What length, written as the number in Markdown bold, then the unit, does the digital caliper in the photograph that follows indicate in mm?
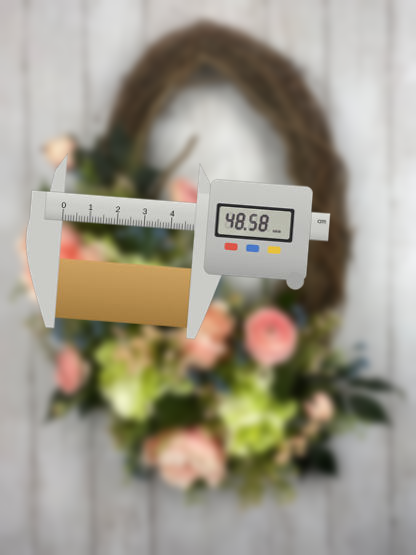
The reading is **48.58** mm
